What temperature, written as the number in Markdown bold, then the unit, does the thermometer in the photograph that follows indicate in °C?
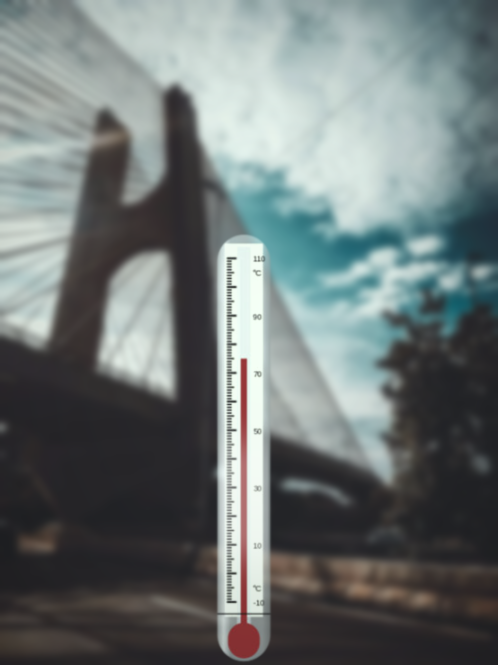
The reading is **75** °C
